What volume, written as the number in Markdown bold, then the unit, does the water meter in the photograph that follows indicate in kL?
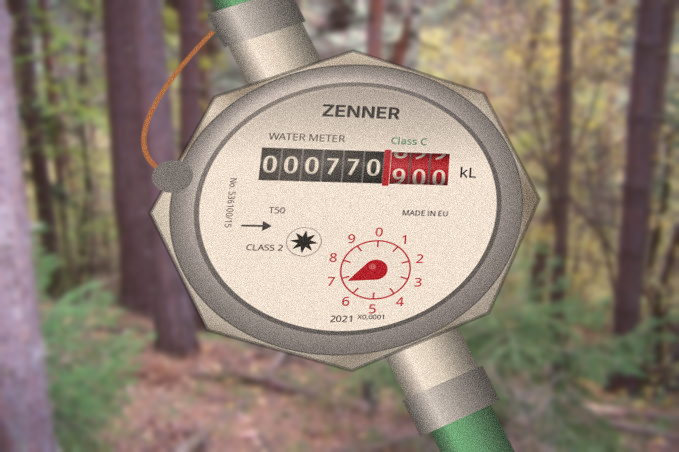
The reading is **770.8996** kL
